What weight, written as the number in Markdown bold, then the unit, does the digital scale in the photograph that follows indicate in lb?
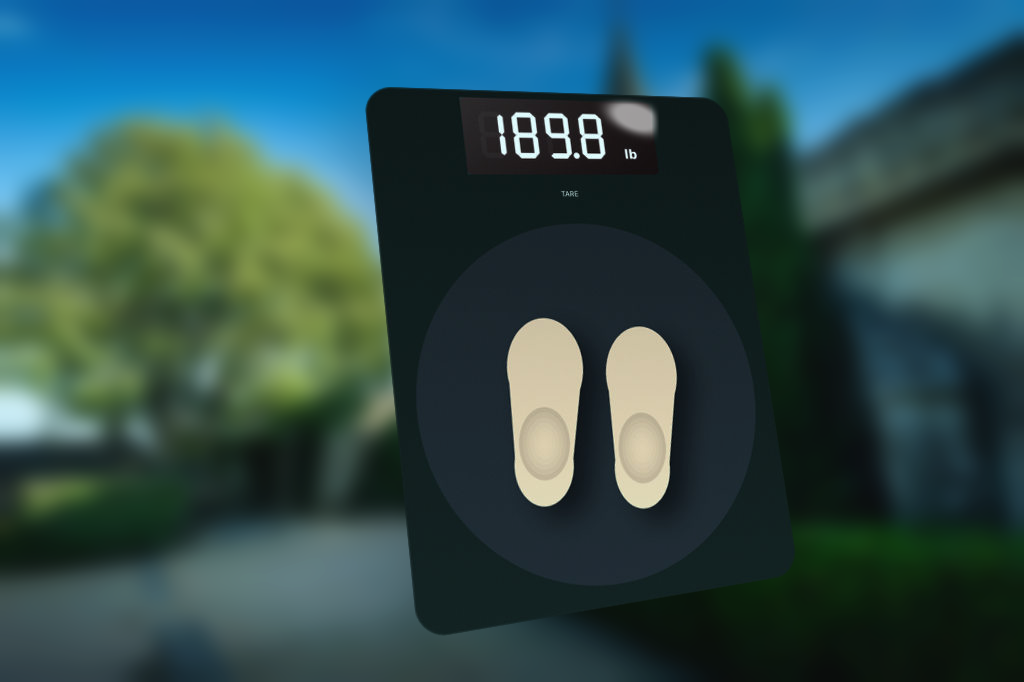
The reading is **189.8** lb
